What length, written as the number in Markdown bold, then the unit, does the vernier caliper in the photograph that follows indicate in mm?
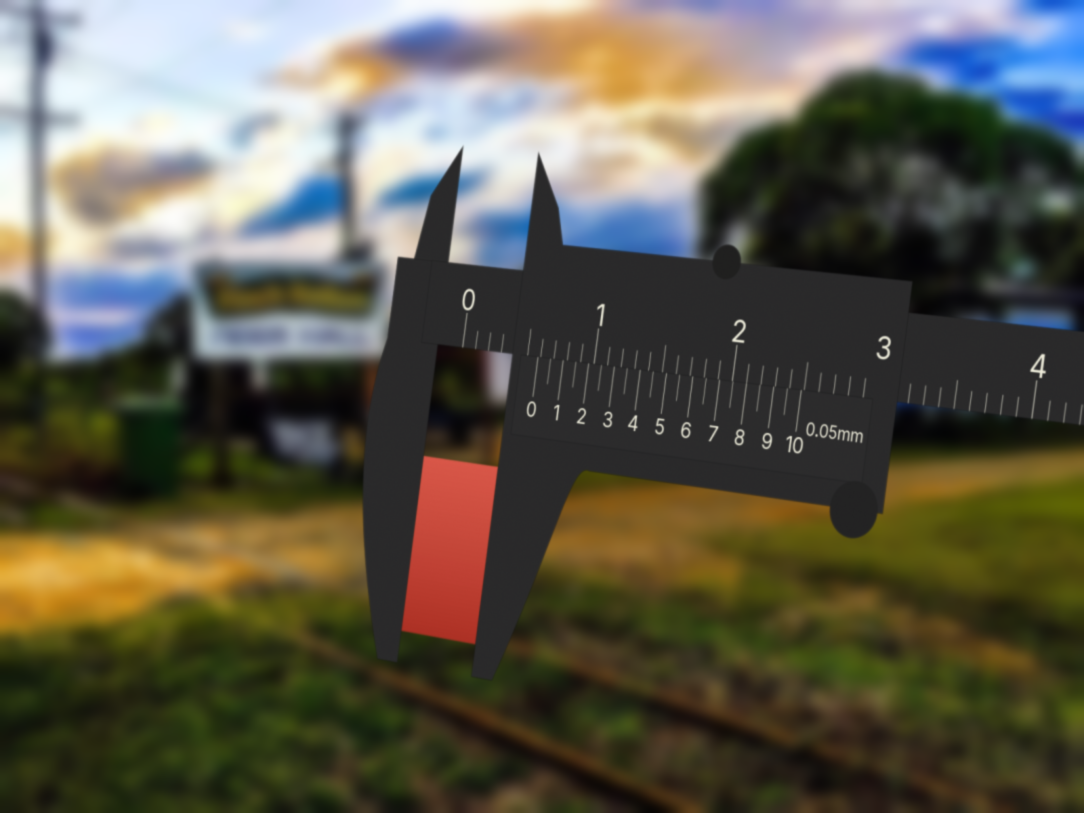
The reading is **5.8** mm
